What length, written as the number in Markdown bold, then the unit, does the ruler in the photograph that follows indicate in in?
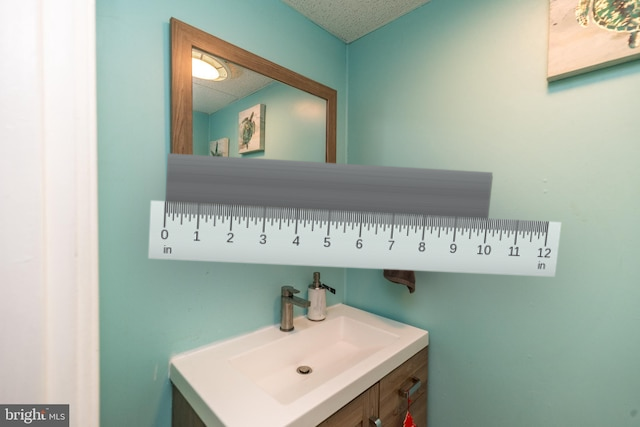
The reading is **10** in
